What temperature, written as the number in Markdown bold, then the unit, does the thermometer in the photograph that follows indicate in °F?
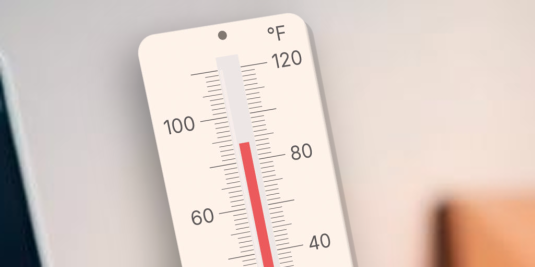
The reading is **88** °F
